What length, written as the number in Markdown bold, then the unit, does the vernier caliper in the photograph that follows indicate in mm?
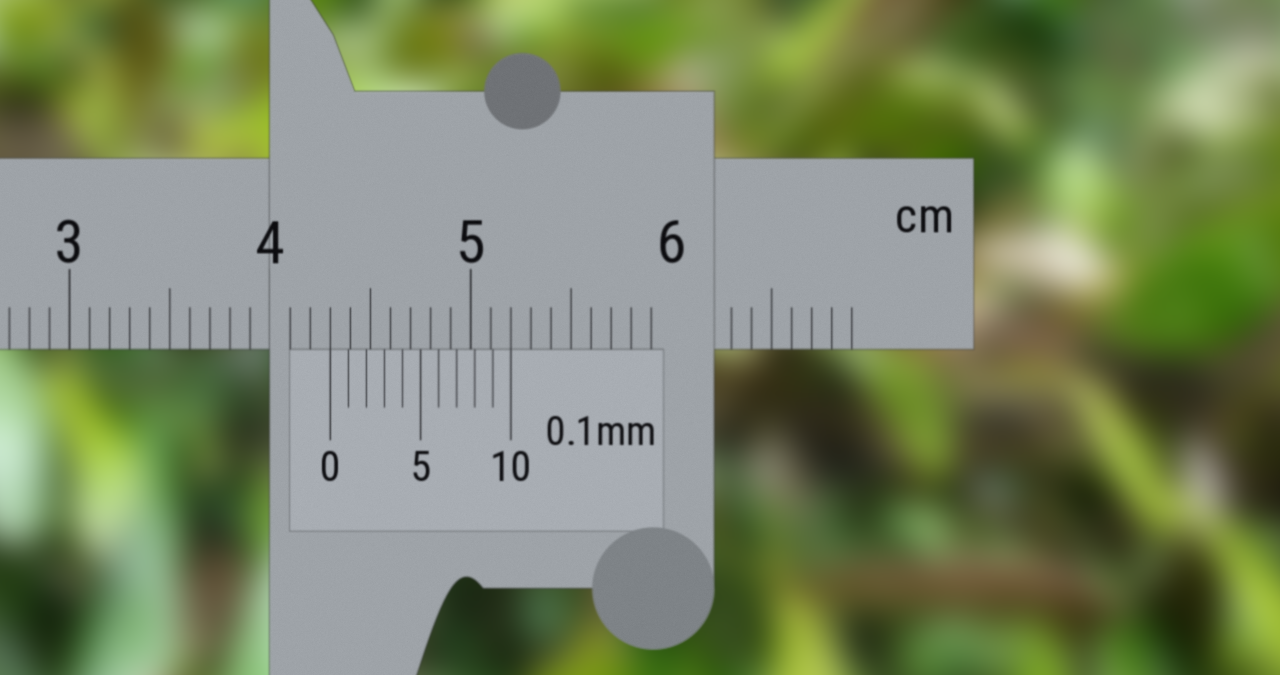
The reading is **43.0** mm
